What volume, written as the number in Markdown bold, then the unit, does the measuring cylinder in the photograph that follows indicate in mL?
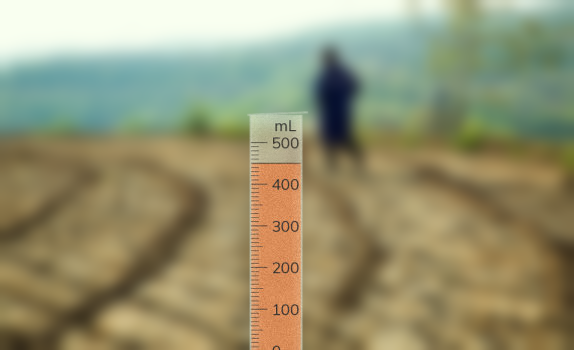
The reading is **450** mL
